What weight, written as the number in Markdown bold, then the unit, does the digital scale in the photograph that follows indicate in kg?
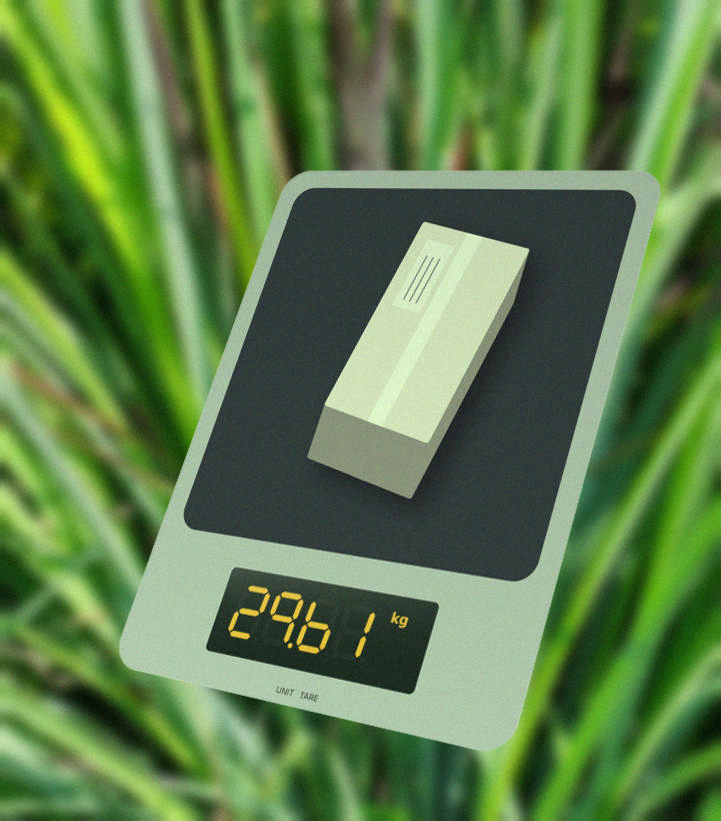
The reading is **29.61** kg
